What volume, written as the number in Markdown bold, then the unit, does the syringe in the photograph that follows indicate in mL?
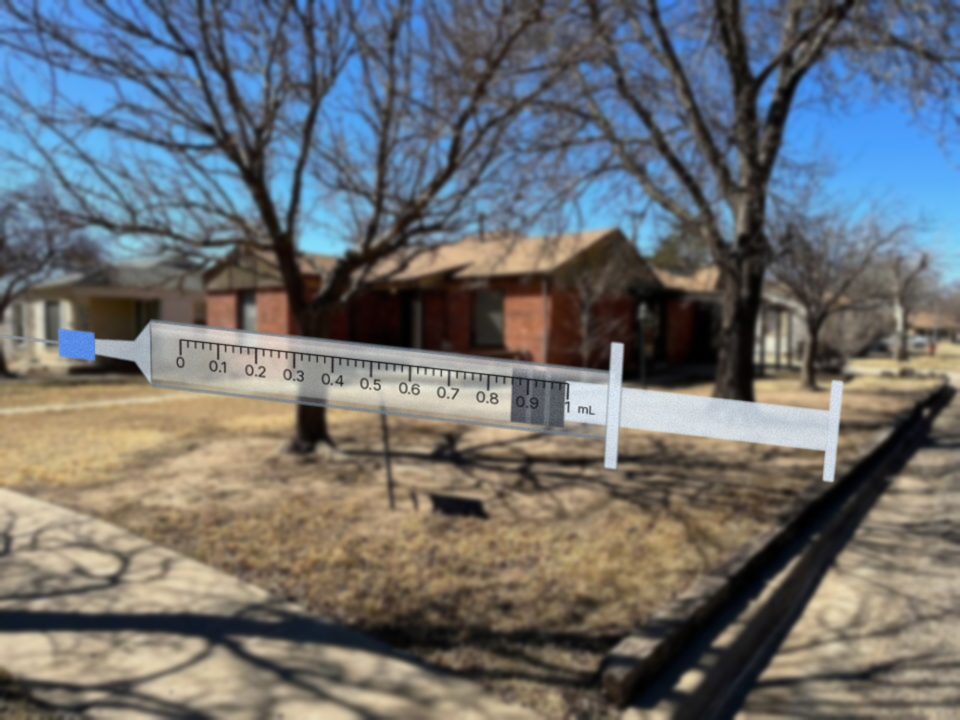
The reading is **0.86** mL
